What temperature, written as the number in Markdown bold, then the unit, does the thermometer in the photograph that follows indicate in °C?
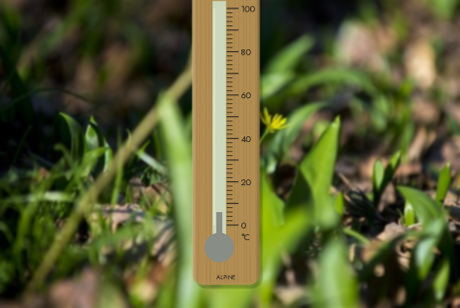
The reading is **6** °C
